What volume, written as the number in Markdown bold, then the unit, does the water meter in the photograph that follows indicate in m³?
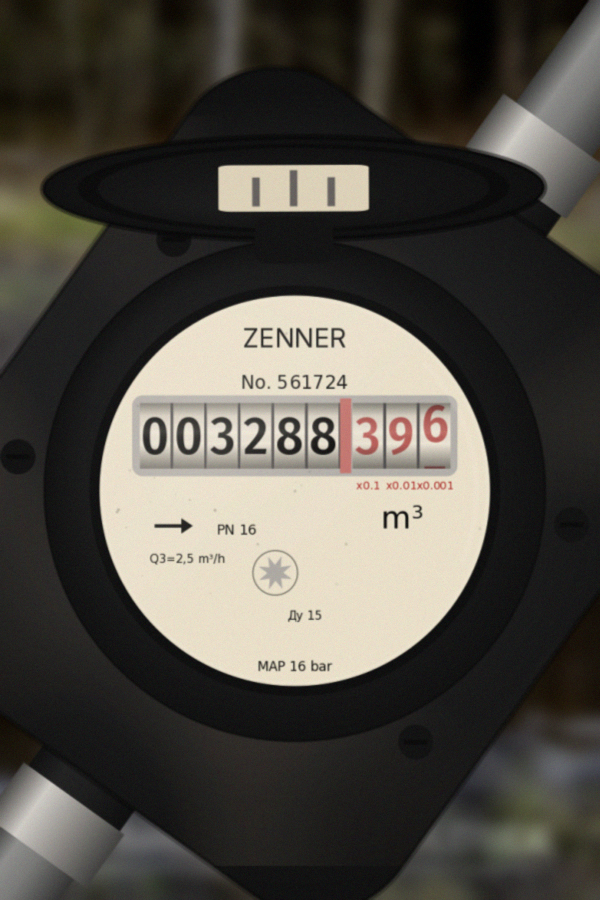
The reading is **3288.396** m³
